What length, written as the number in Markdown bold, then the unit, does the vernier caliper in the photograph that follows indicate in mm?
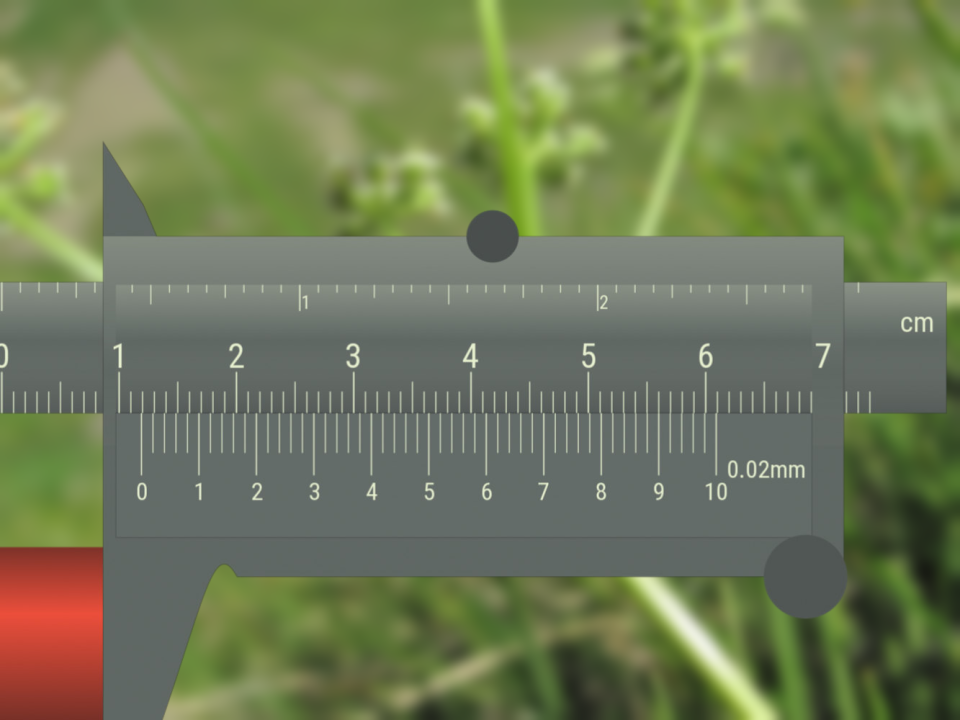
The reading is **11.9** mm
